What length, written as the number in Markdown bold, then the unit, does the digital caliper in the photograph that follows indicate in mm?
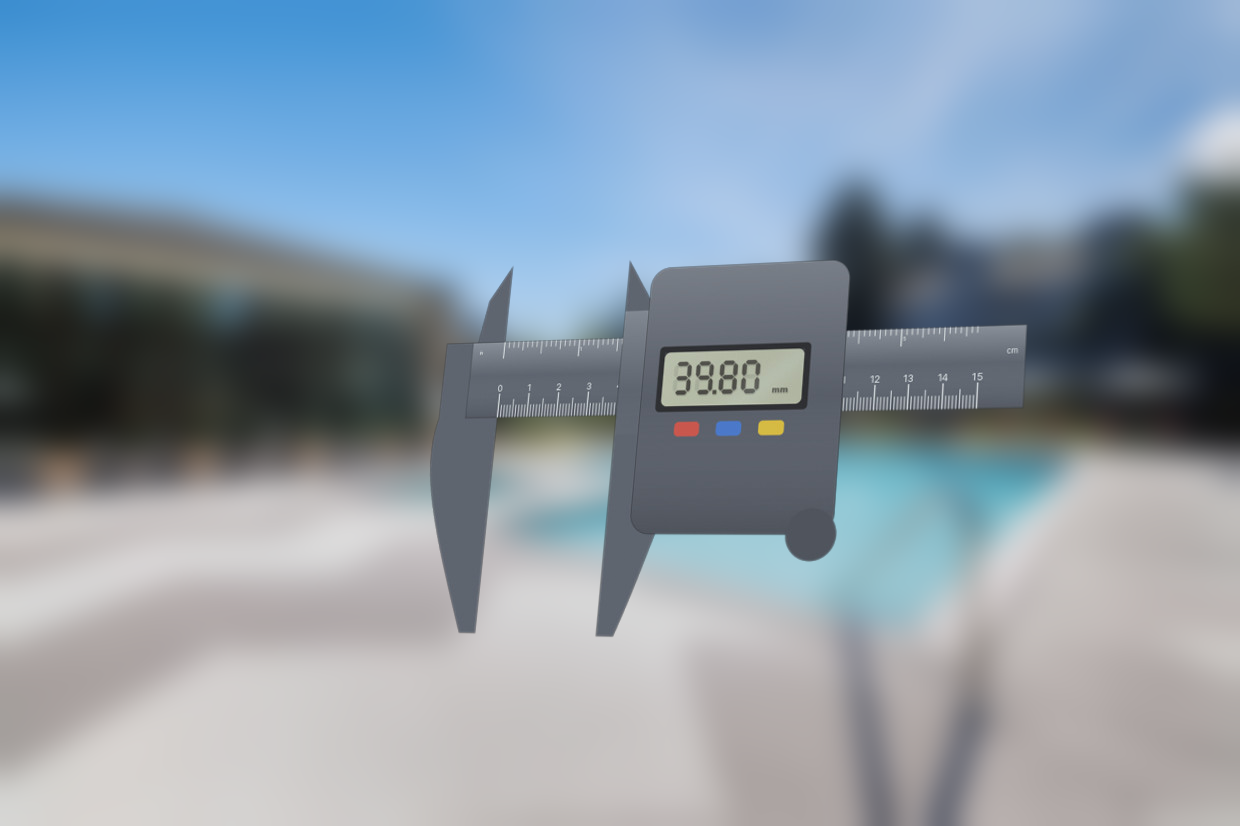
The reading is **39.80** mm
